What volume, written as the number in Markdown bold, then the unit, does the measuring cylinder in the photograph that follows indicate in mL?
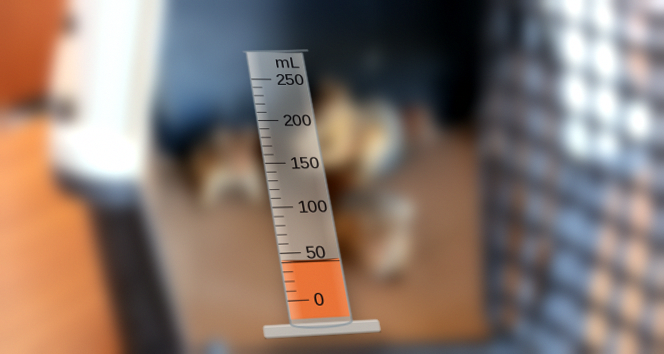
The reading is **40** mL
